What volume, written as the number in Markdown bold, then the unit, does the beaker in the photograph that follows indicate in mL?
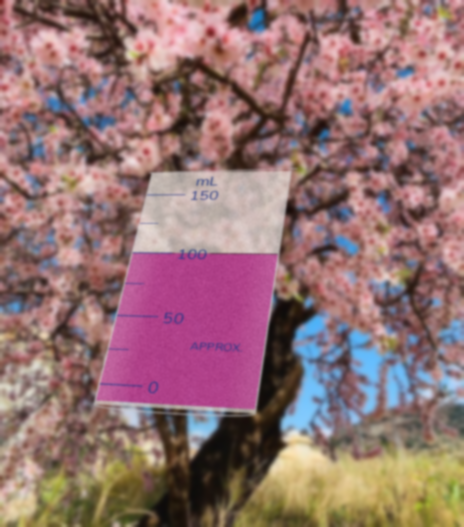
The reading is **100** mL
